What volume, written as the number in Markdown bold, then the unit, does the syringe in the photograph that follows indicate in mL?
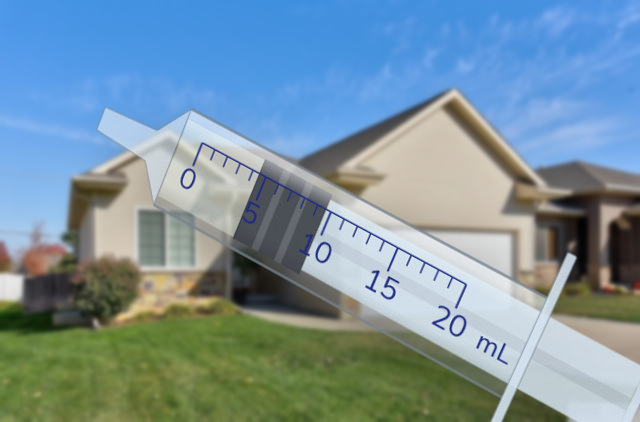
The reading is **4.5** mL
